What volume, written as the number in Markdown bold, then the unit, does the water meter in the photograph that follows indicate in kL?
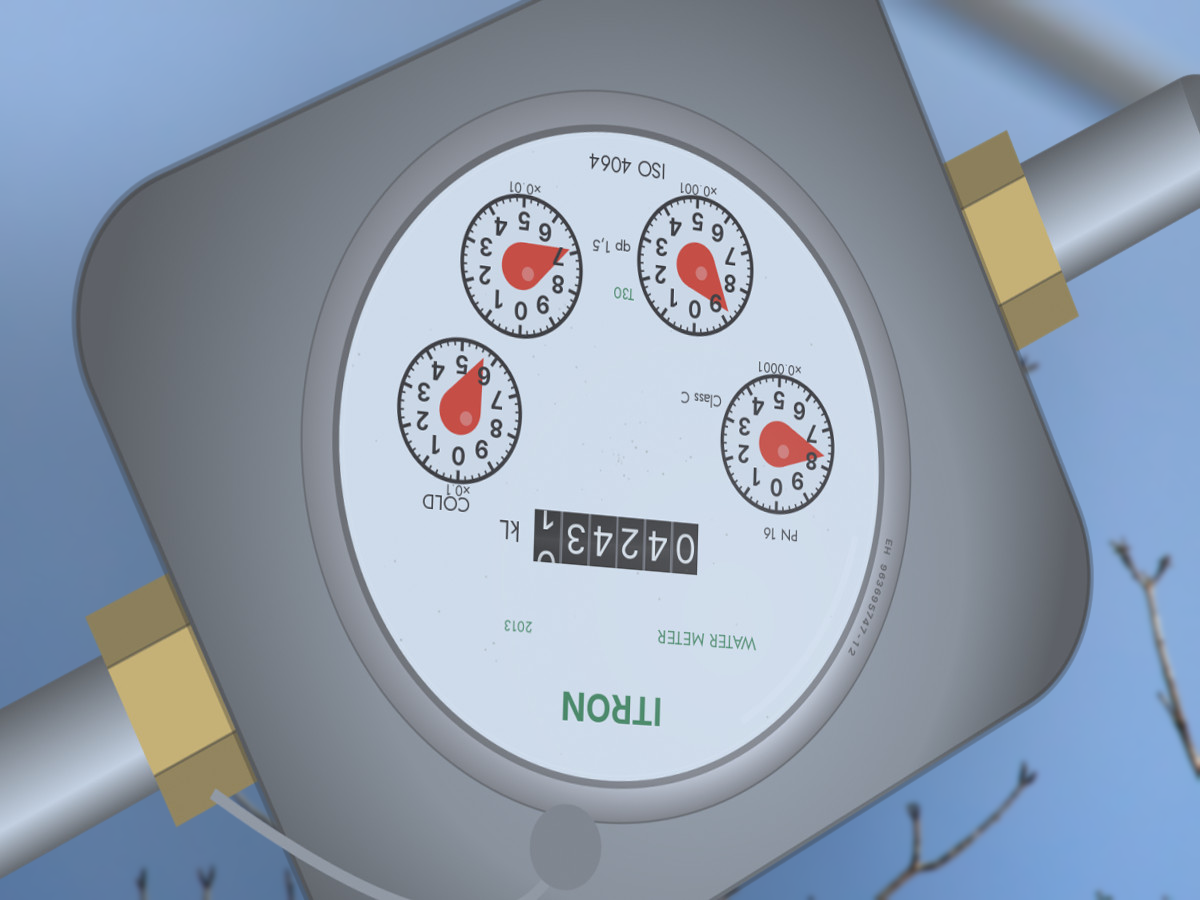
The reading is **42430.5687** kL
